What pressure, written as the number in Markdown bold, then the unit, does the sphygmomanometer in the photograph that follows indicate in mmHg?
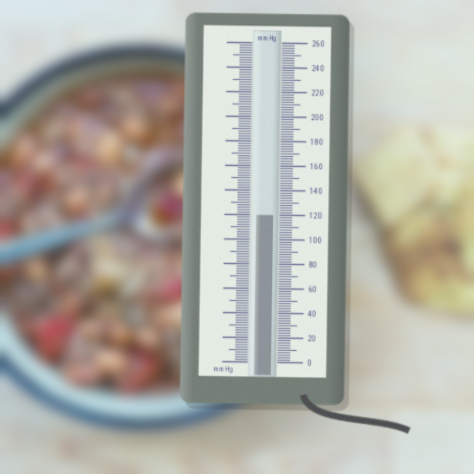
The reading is **120** mmHg
